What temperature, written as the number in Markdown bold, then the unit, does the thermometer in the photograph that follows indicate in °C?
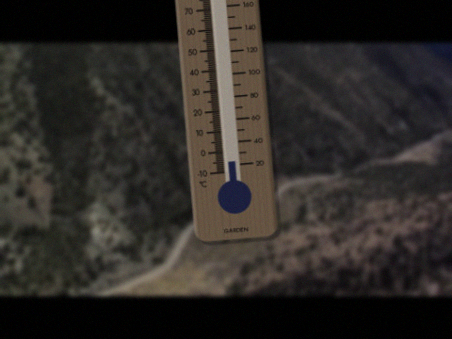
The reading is **-5** °C
